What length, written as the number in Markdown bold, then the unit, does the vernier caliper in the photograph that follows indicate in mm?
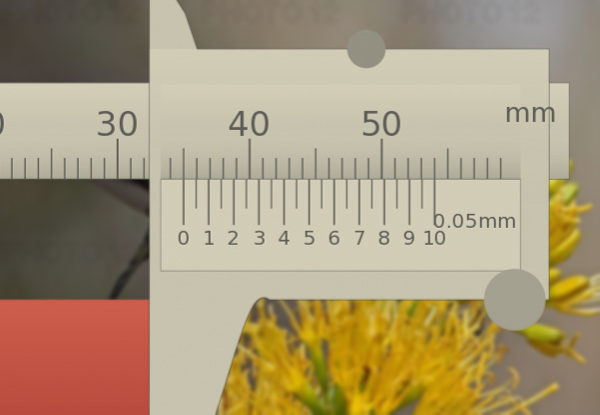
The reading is **35.0** mm
